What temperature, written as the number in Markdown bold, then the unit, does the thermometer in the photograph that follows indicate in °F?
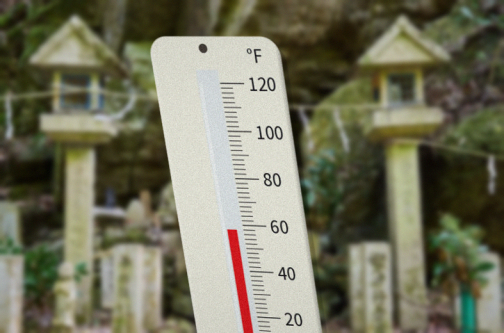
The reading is **58** °F
